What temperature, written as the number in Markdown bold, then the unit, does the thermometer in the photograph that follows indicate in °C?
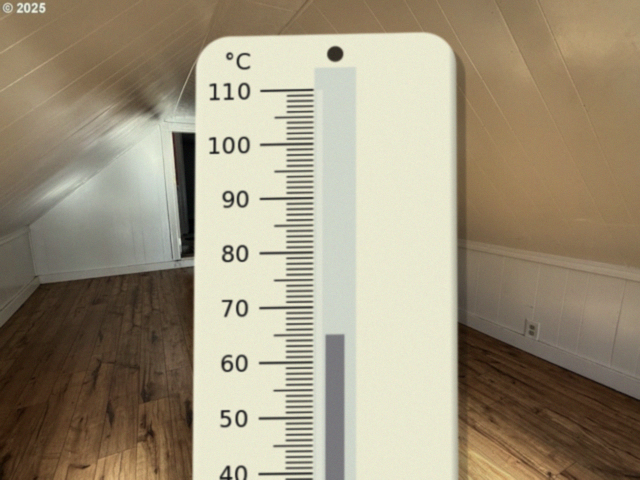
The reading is **65** °C
